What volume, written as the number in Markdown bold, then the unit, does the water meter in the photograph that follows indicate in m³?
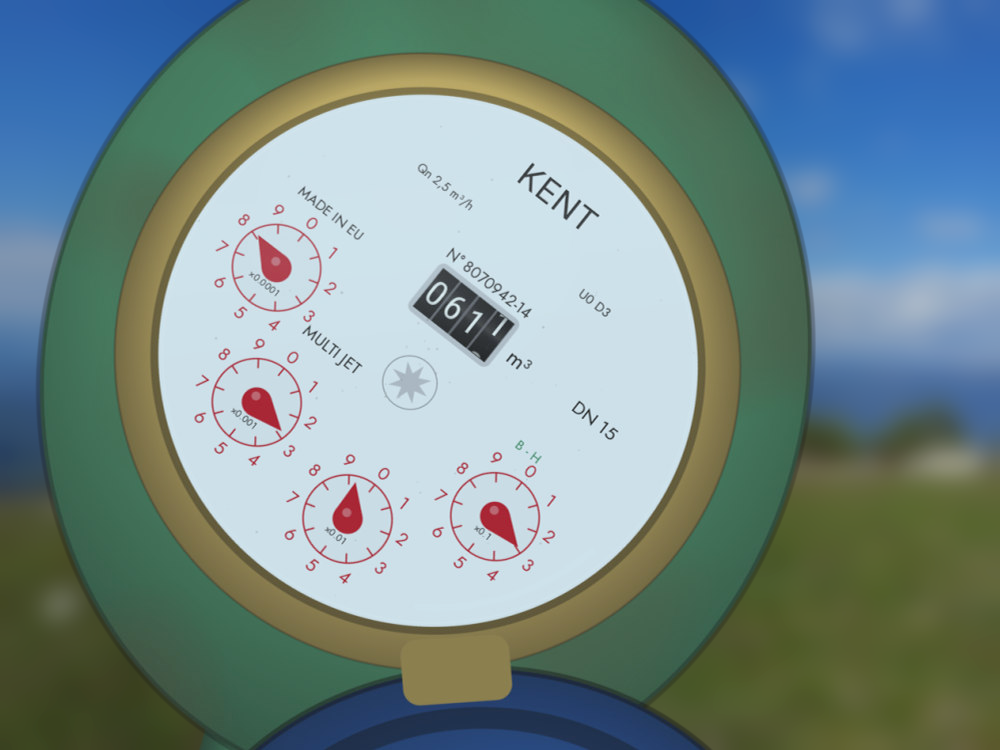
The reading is **611.2928** m³
